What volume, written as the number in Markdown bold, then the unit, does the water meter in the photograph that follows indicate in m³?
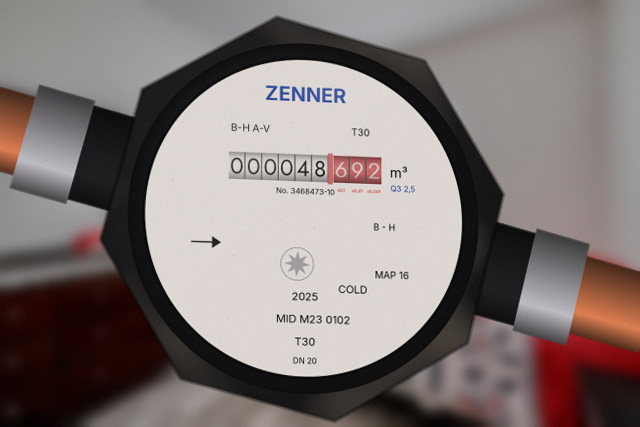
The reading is **48.692** m³
